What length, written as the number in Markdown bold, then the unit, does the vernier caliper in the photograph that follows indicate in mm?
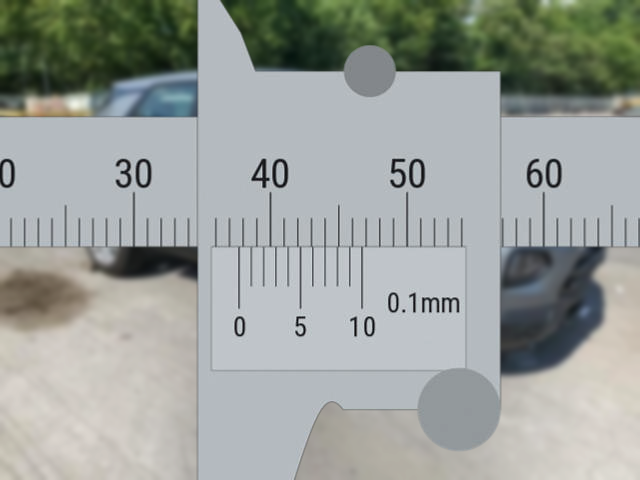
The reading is **37.7** mm
